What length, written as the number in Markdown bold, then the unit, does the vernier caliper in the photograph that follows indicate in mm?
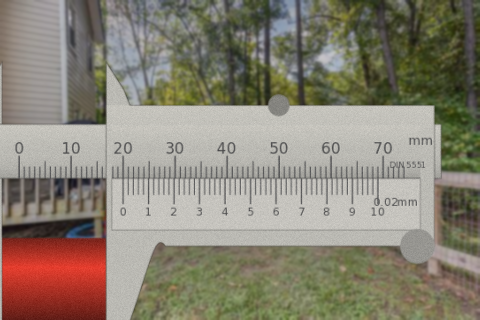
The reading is **20.0** mm
